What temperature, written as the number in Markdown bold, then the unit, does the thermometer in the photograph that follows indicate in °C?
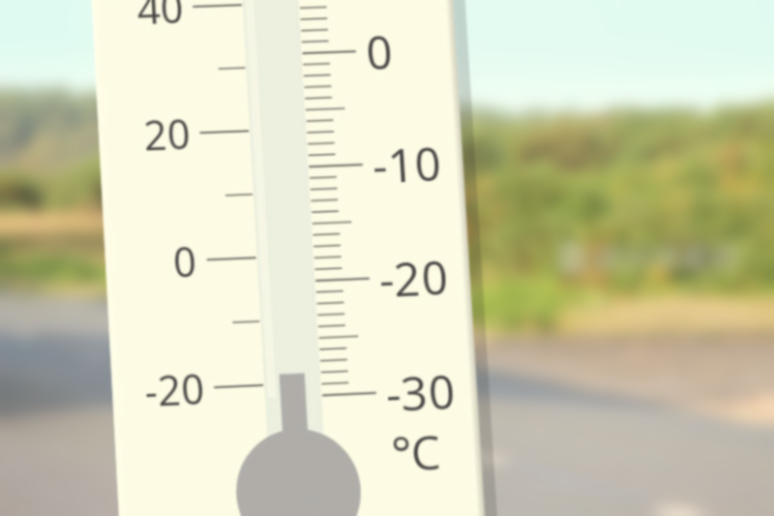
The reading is **-28** °C
